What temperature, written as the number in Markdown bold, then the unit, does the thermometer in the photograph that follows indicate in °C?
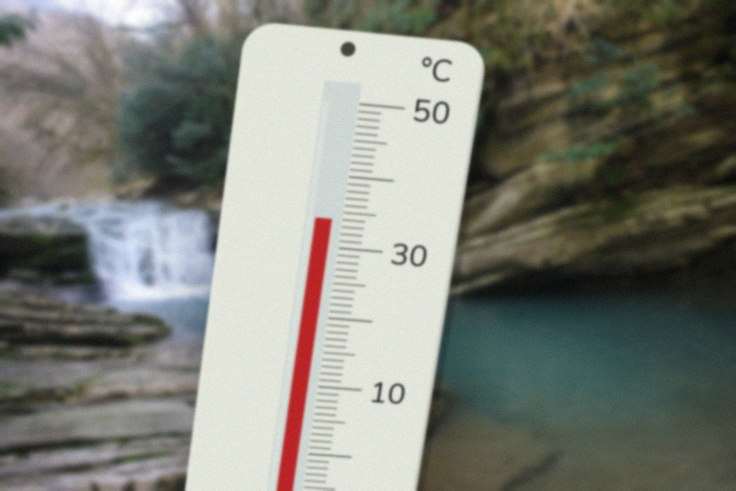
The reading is **34** °C
